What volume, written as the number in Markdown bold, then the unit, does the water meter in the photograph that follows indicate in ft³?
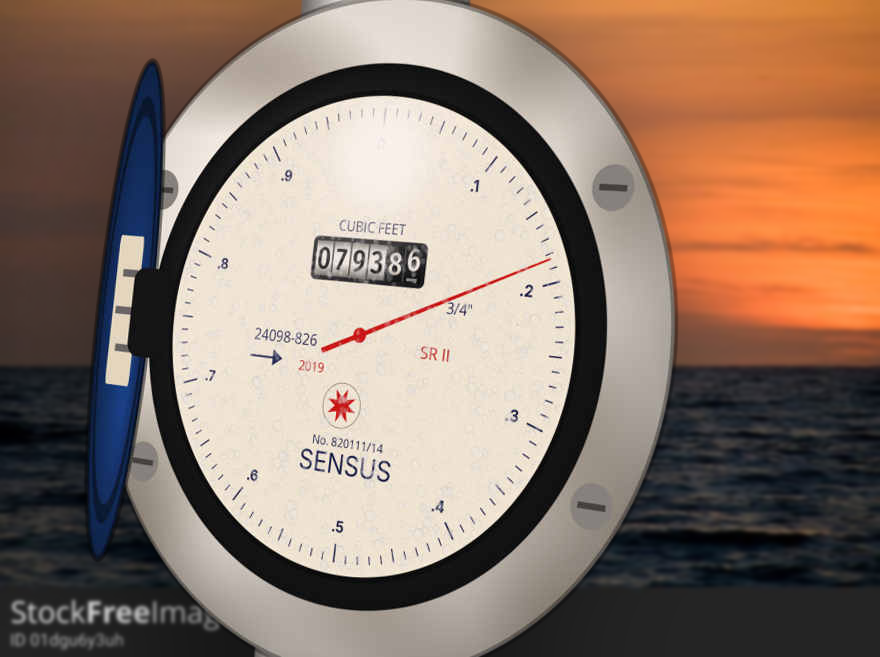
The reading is **79386.18** ft³
